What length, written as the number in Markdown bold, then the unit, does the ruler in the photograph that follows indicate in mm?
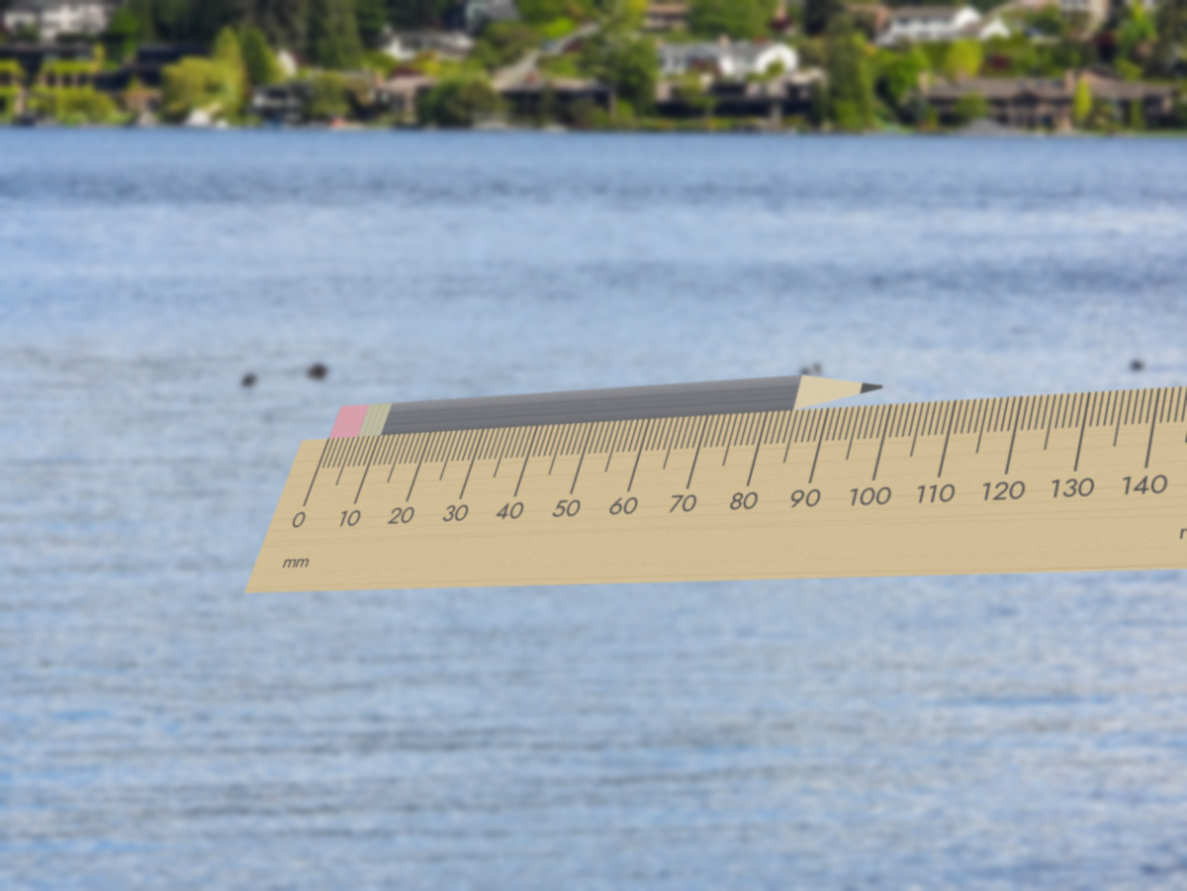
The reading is **98** mm
